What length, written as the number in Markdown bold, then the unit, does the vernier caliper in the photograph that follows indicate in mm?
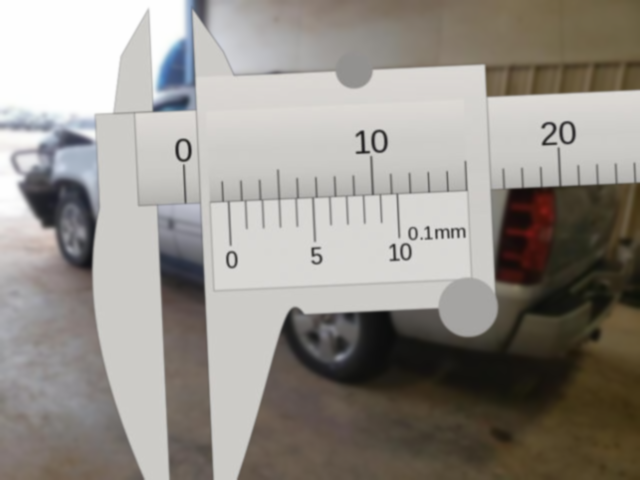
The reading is **2.3** mm
